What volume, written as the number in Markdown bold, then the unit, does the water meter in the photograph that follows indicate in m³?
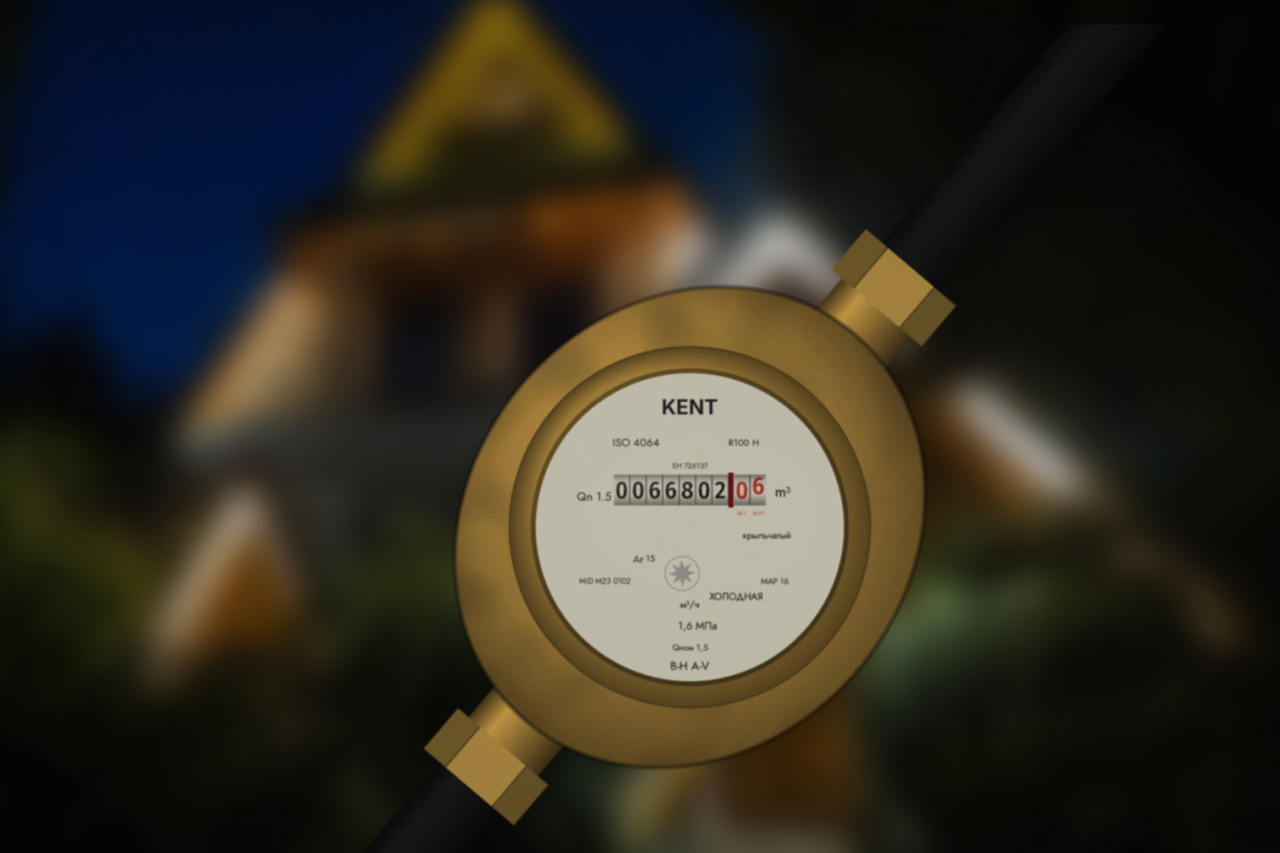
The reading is **66802.06** m³
